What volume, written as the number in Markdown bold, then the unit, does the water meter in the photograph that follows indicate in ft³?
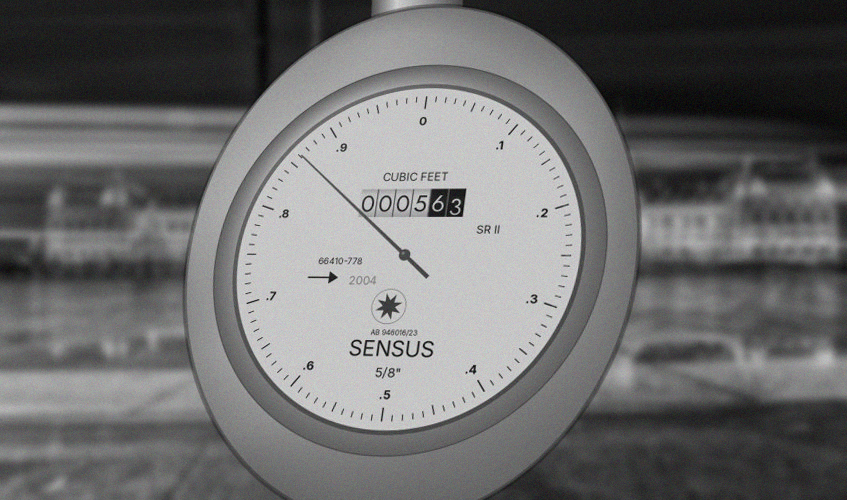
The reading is **562.86** ft³
